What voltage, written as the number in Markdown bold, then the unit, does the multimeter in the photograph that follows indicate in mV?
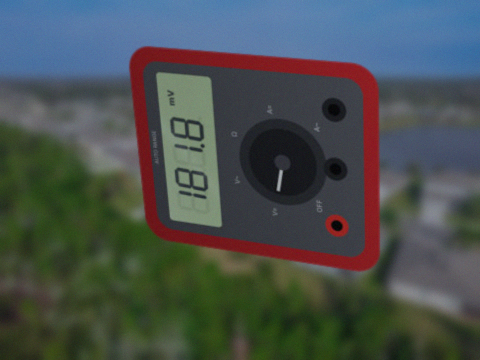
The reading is **181.8** mV
